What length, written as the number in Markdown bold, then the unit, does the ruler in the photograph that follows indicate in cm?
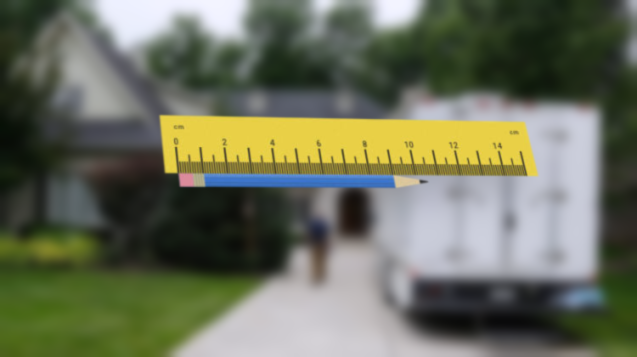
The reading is **10.5** cm
